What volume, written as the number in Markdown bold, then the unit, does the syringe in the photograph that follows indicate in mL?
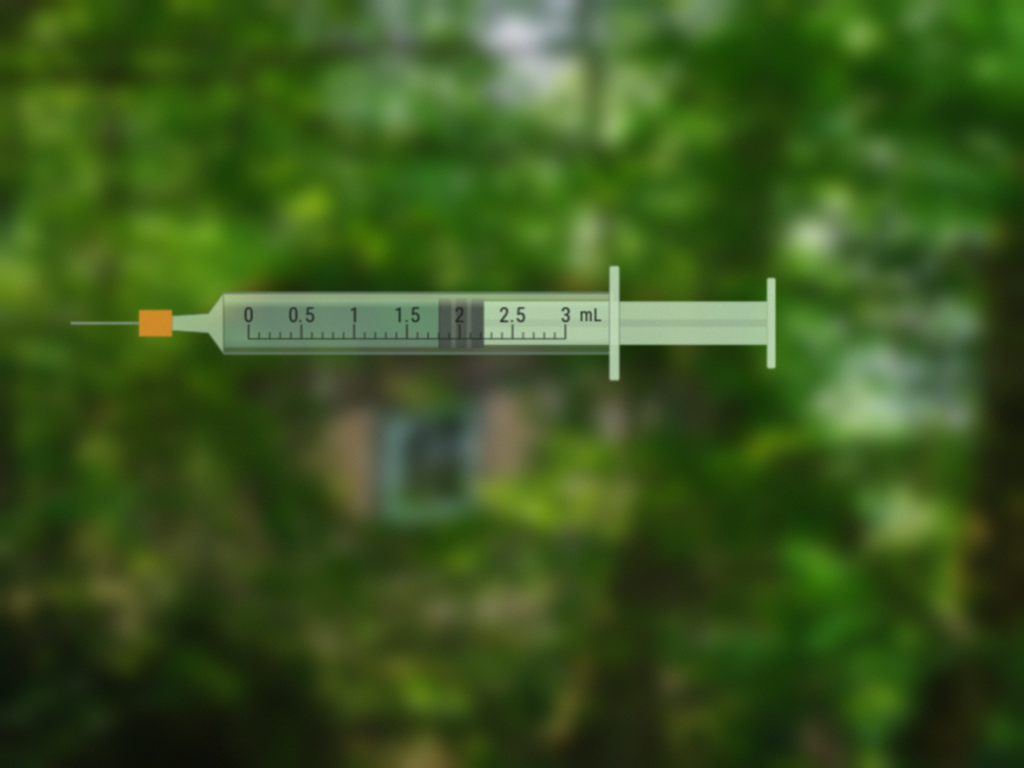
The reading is **1.8** mL
